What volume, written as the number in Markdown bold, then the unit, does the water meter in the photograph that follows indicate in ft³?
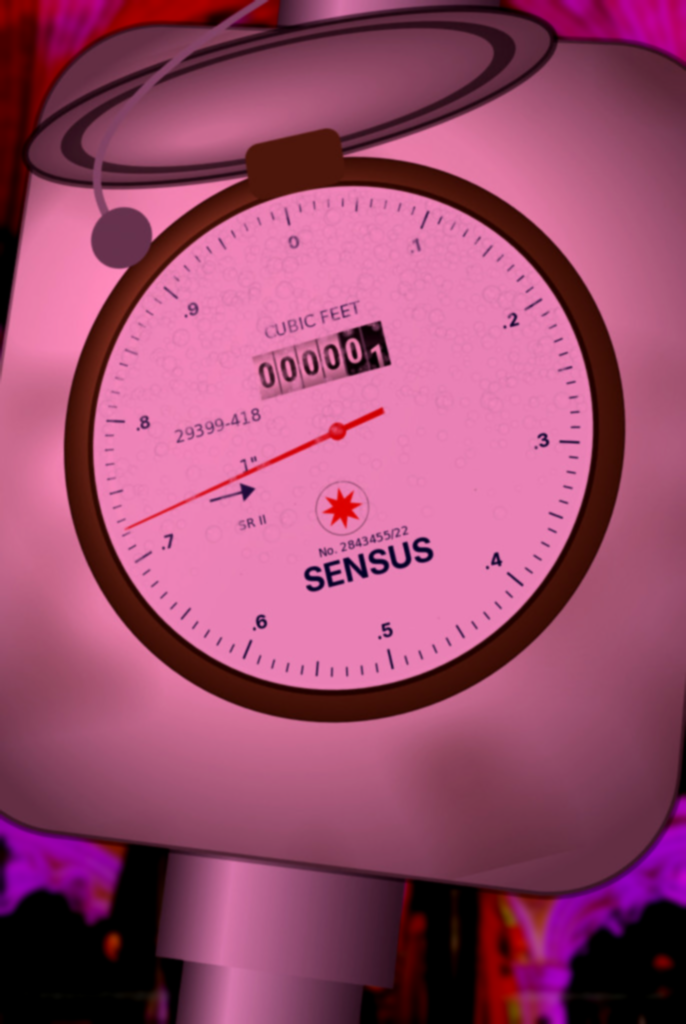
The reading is **0.72** ft³
